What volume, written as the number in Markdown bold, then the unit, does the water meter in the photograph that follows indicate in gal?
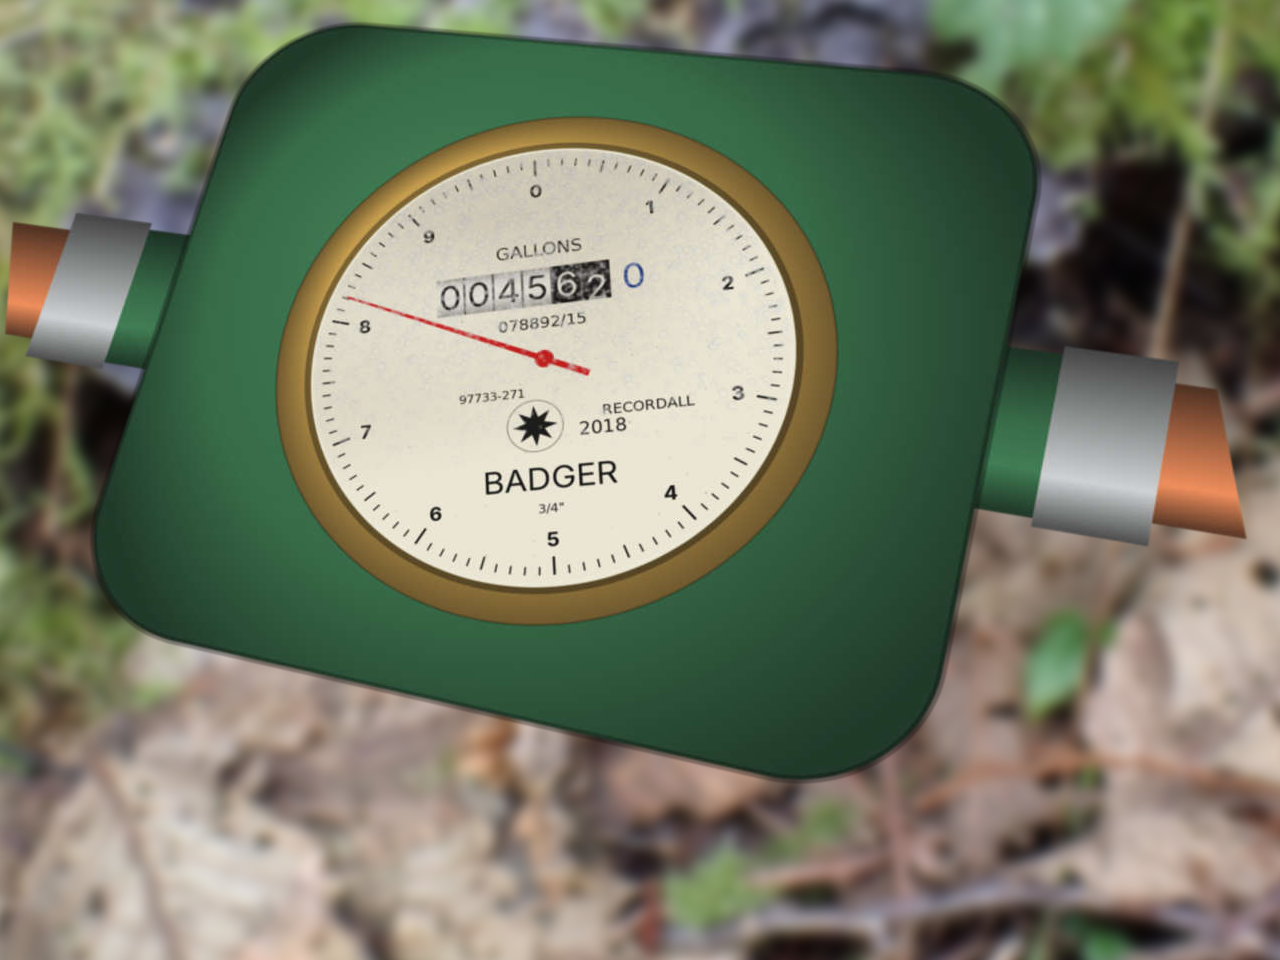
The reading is **45618.2** gal
